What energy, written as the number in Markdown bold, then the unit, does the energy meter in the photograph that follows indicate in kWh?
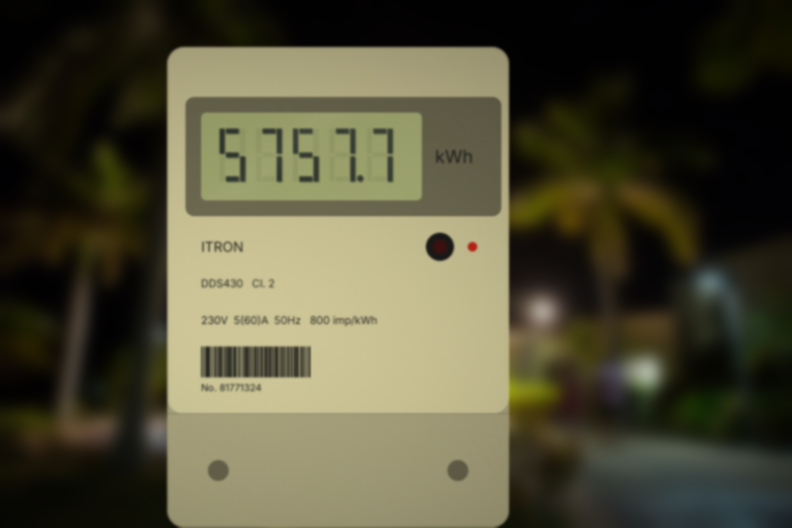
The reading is **5757.7** kWh
